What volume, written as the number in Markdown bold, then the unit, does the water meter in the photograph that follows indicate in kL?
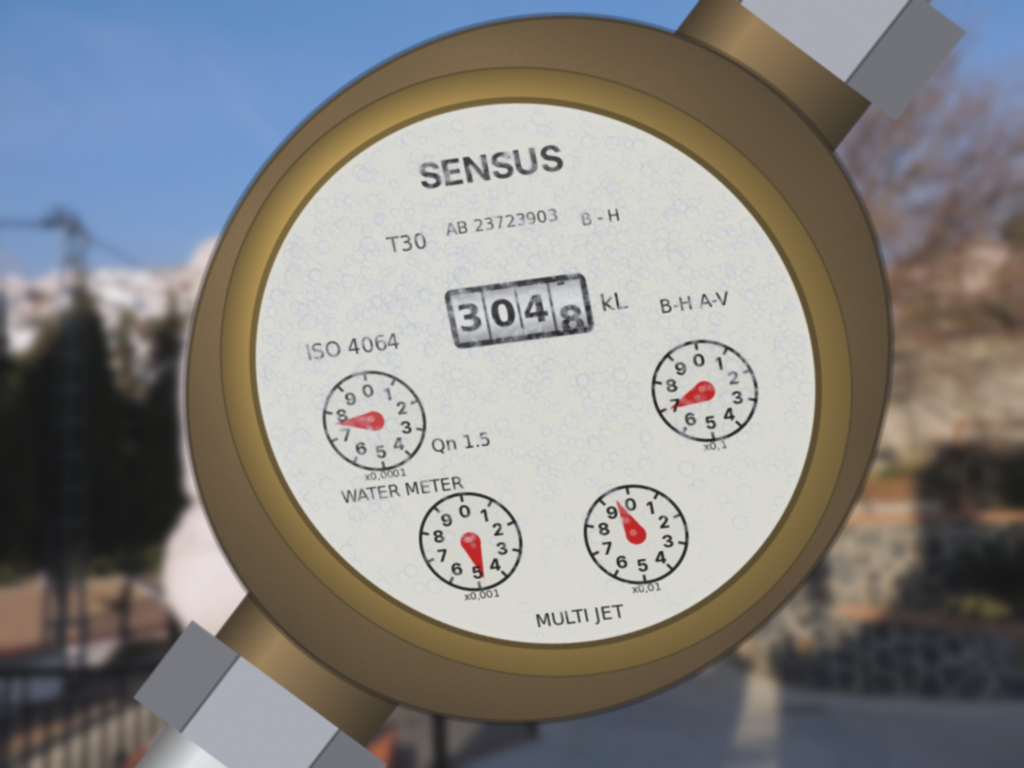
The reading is **3047.6947** kL
